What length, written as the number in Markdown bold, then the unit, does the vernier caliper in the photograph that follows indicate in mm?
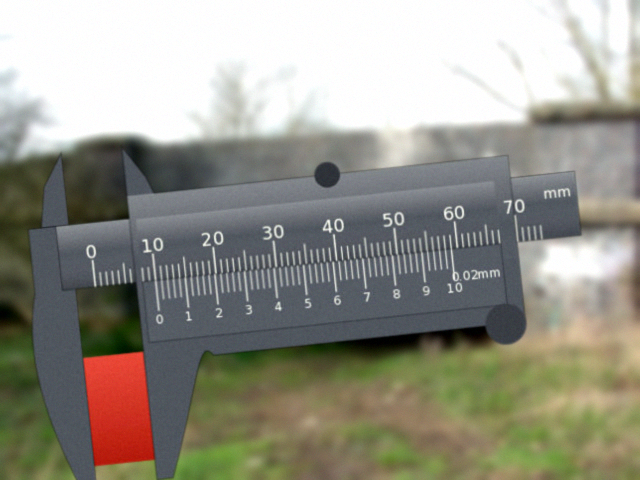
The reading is **10.0** mm
